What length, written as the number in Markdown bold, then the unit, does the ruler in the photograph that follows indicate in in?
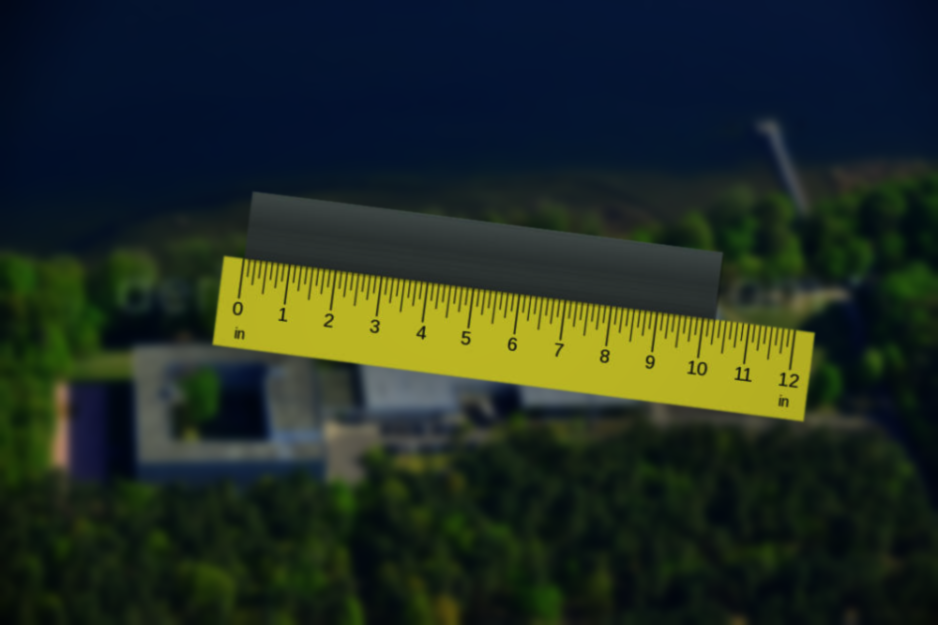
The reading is **10.25** in
